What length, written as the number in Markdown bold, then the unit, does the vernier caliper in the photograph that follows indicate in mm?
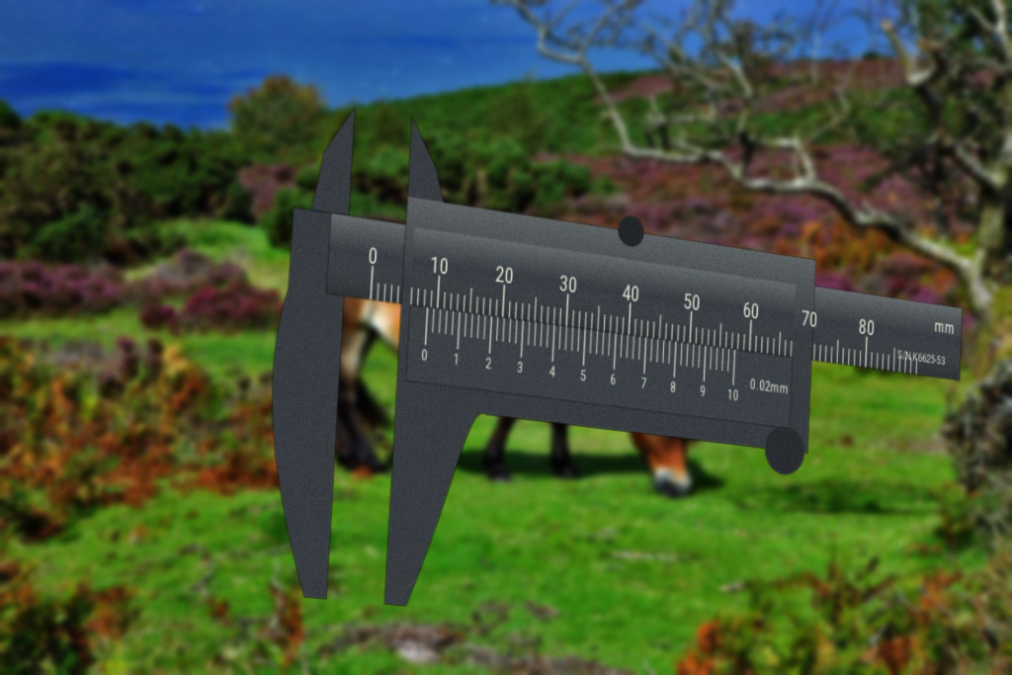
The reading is **8.5** mm
